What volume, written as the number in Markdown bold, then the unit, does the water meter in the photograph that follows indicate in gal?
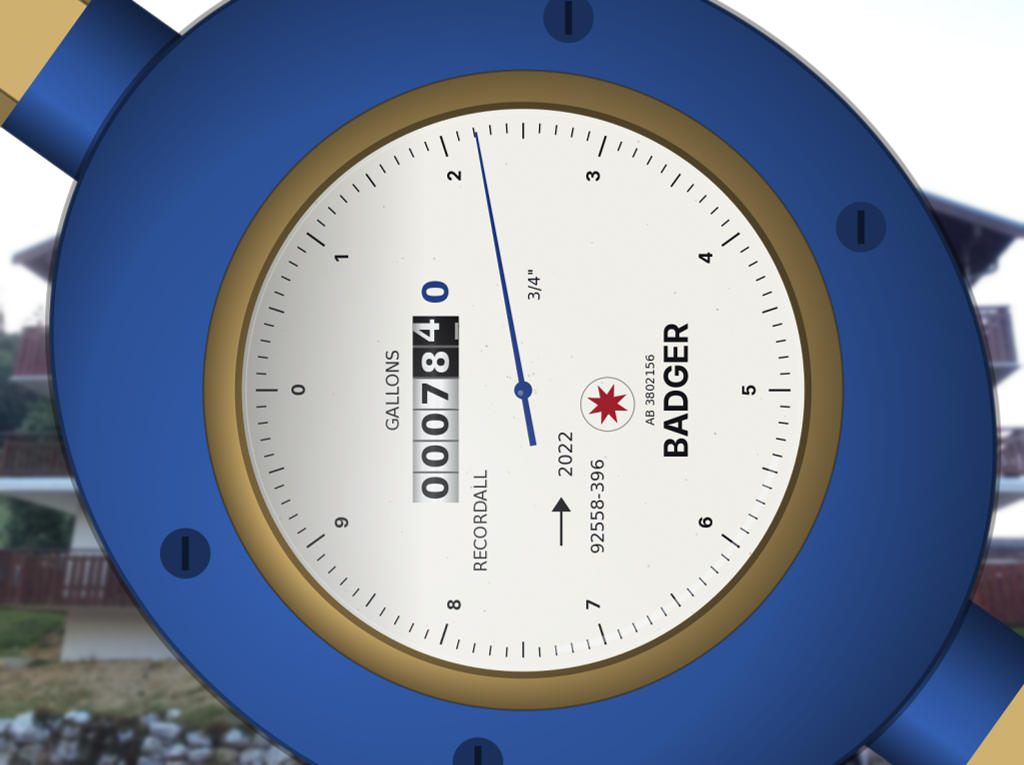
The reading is **7842.2** gal
